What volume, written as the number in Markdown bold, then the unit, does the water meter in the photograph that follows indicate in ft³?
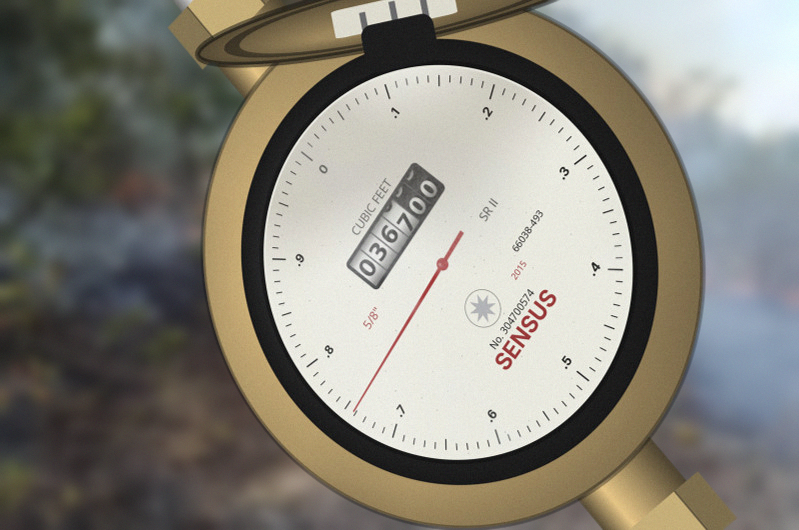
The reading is **36699.74** ft³
